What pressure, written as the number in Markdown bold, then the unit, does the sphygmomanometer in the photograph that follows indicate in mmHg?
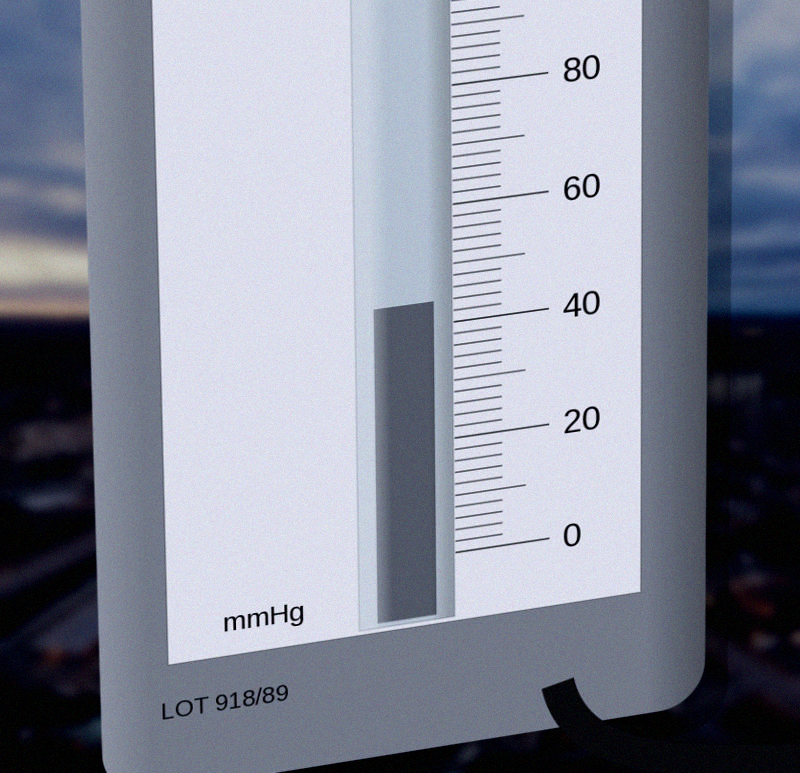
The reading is **44** mmHg
